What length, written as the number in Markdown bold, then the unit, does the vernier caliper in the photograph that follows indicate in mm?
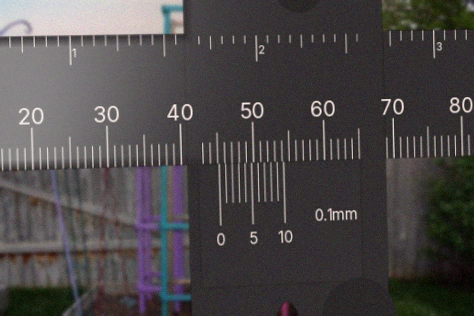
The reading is **45.2** mm
